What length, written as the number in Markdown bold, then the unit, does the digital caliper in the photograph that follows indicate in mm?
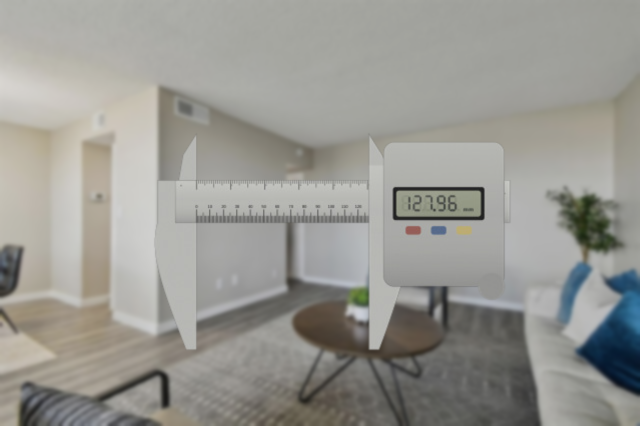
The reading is **127.96** mm
